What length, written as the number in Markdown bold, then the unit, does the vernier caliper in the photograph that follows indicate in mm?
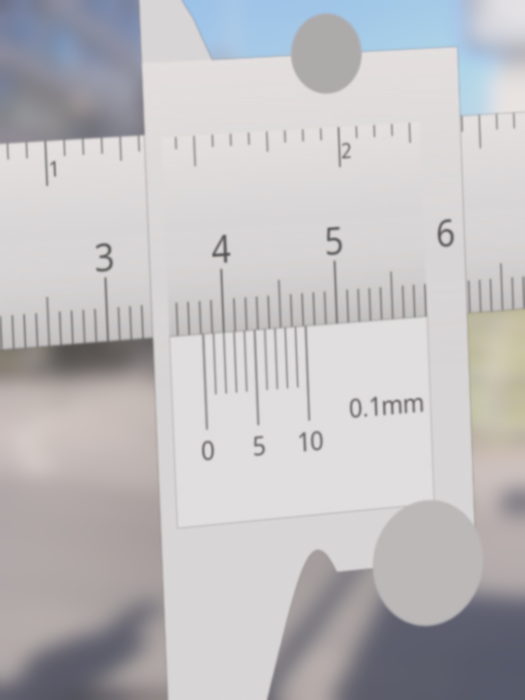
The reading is **38.2** mm
